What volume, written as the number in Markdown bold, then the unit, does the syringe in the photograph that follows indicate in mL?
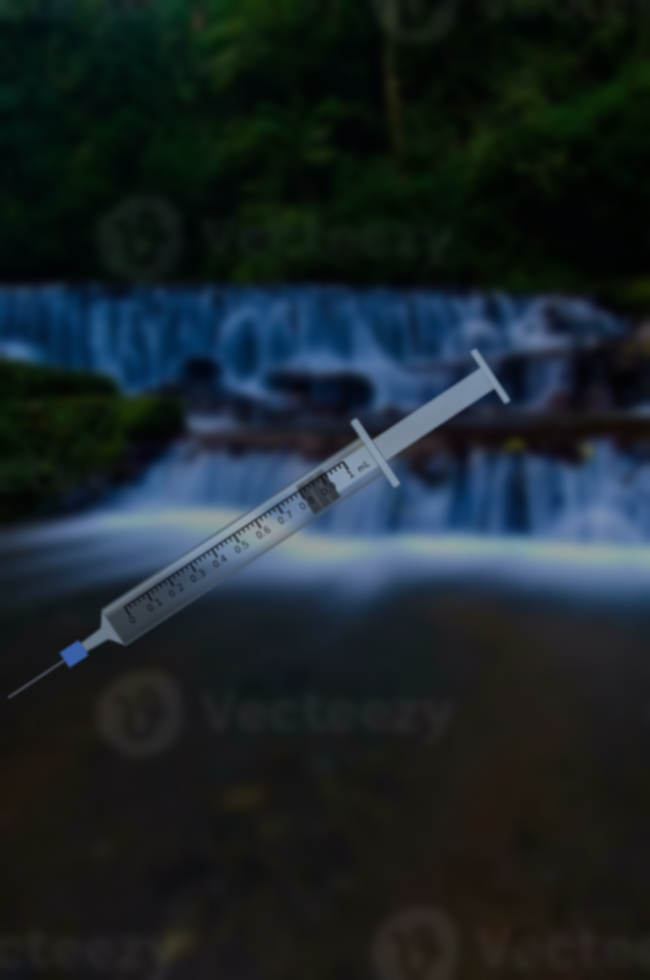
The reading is **0.8** mL
